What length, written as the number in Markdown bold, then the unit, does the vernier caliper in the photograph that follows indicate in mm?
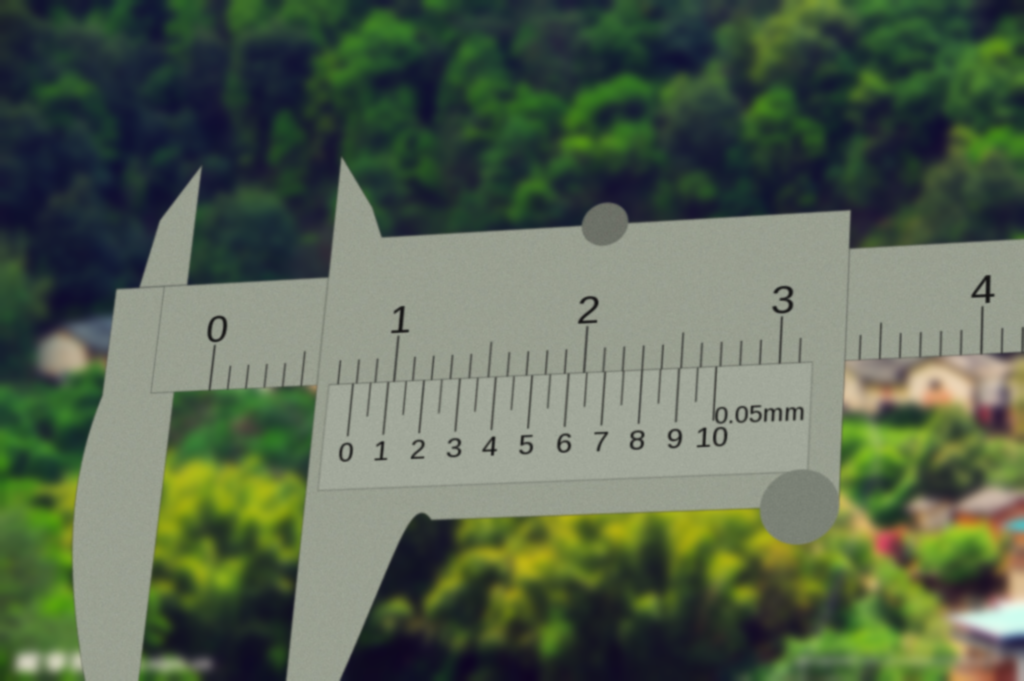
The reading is **7.8** mm
